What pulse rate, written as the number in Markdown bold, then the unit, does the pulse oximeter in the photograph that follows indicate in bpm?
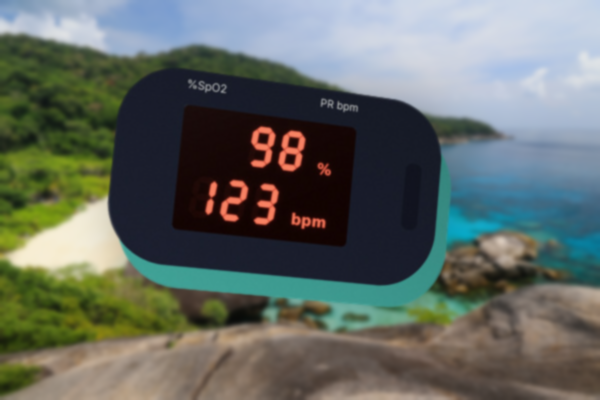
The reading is **123** bpm
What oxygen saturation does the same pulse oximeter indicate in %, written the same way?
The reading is **98** %
